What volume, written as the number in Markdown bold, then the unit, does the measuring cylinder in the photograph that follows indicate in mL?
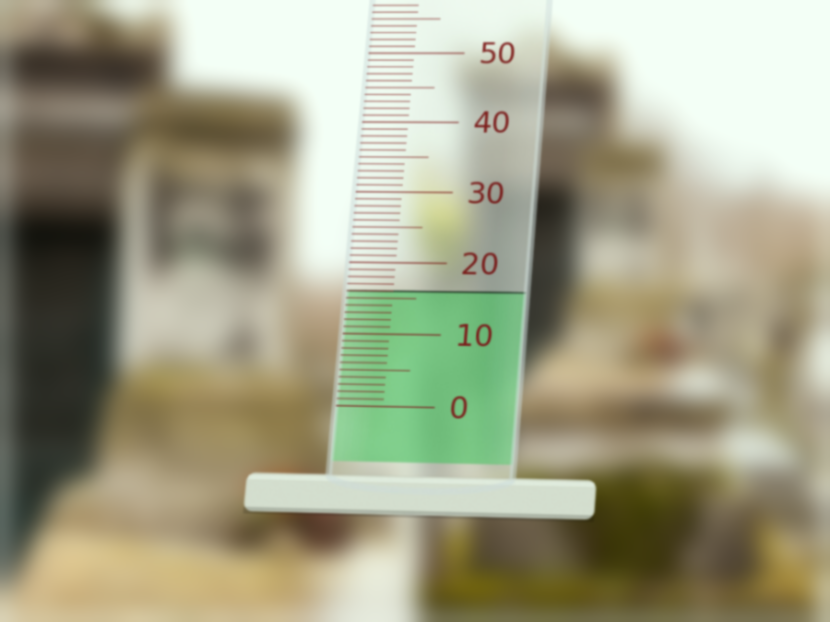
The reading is **16** mL
